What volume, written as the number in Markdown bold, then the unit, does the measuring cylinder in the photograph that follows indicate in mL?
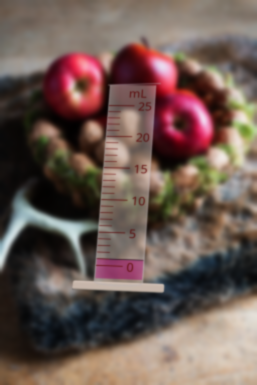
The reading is **1** mL
